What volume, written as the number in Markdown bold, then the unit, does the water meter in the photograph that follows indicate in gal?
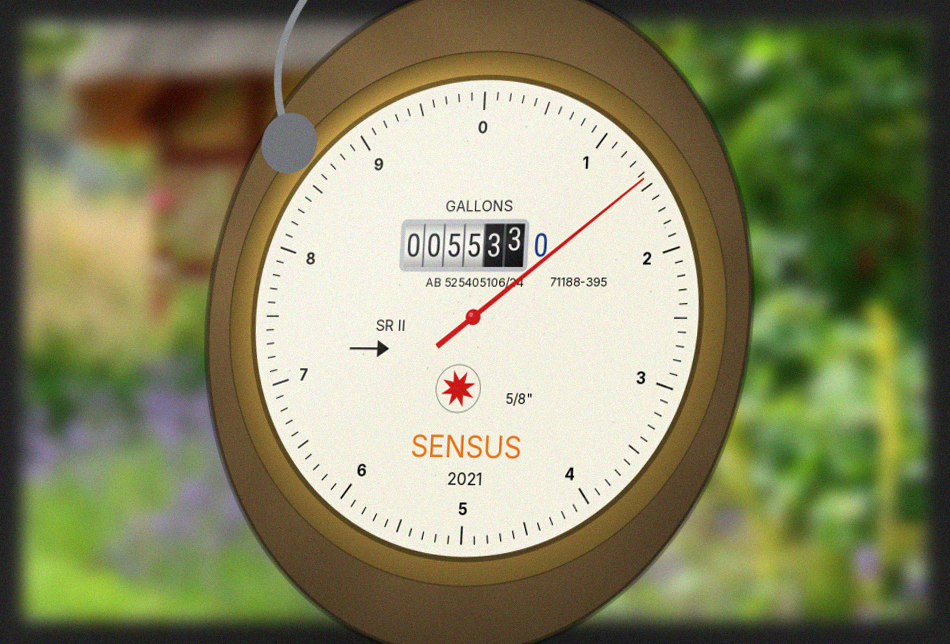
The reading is **55331.4** gal
